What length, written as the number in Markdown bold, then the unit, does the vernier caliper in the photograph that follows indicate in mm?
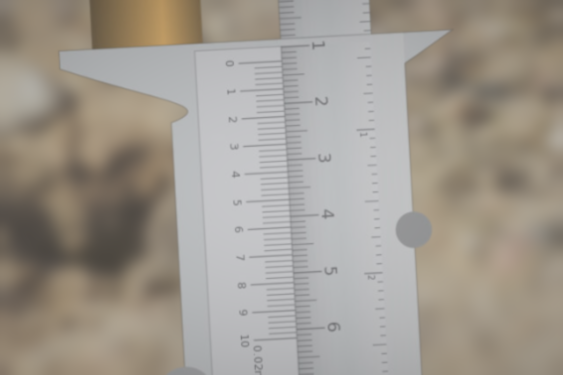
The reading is **12.5** mm
